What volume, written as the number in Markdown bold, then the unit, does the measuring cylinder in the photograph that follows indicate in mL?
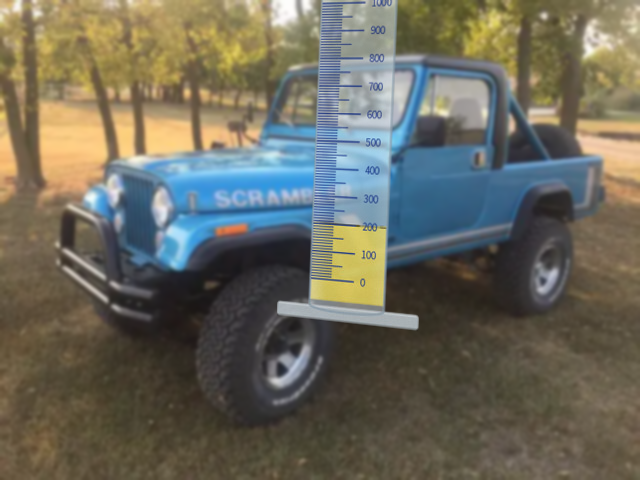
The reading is **200** mL
